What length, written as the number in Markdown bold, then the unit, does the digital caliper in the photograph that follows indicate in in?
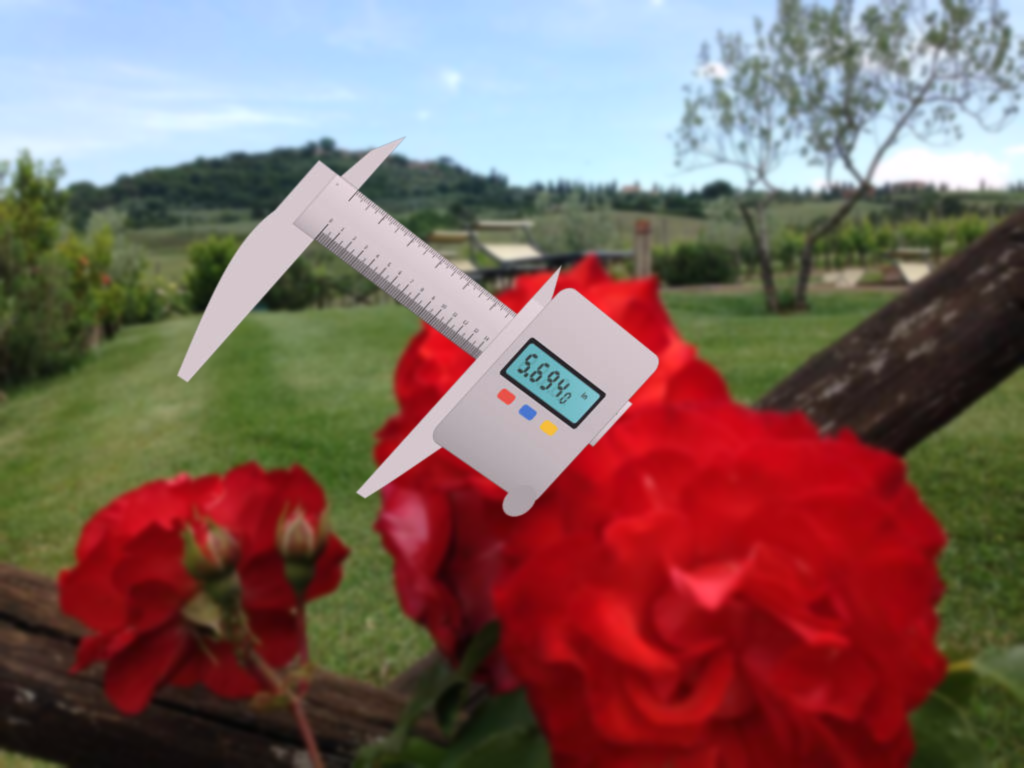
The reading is **5.6940** in
